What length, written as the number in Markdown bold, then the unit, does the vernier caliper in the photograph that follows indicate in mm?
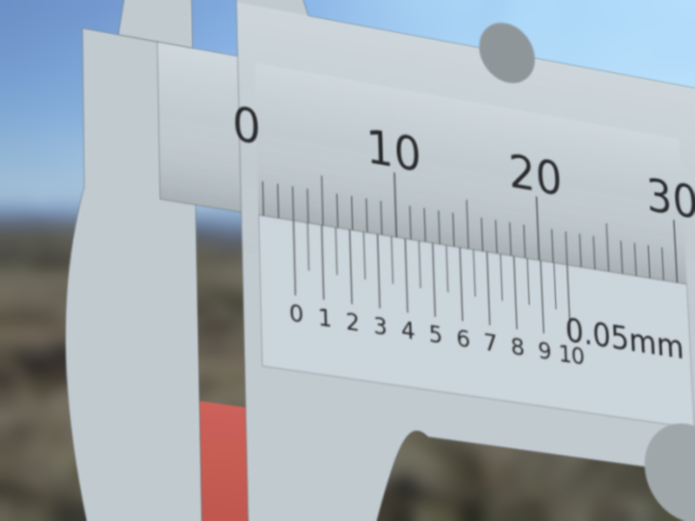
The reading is **3.0** mm
